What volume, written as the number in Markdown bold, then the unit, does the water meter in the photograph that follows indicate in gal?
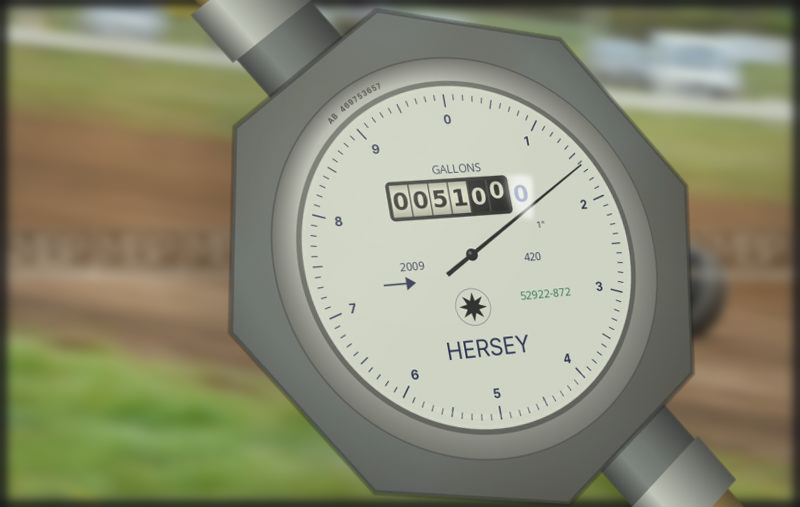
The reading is **51001.6** gal
